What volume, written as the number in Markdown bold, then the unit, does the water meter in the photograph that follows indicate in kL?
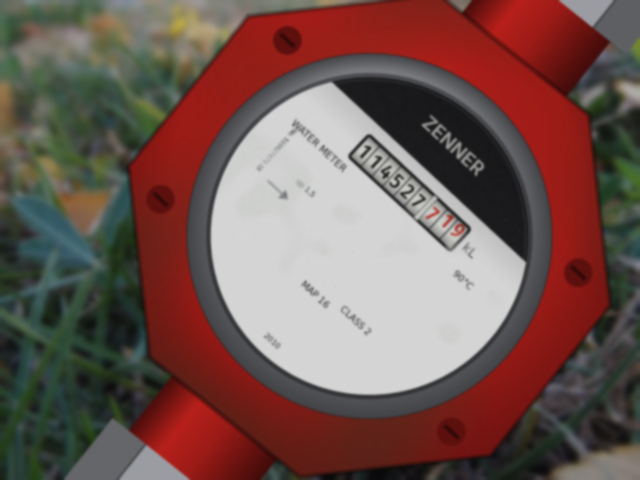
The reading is **114527.719** kL
